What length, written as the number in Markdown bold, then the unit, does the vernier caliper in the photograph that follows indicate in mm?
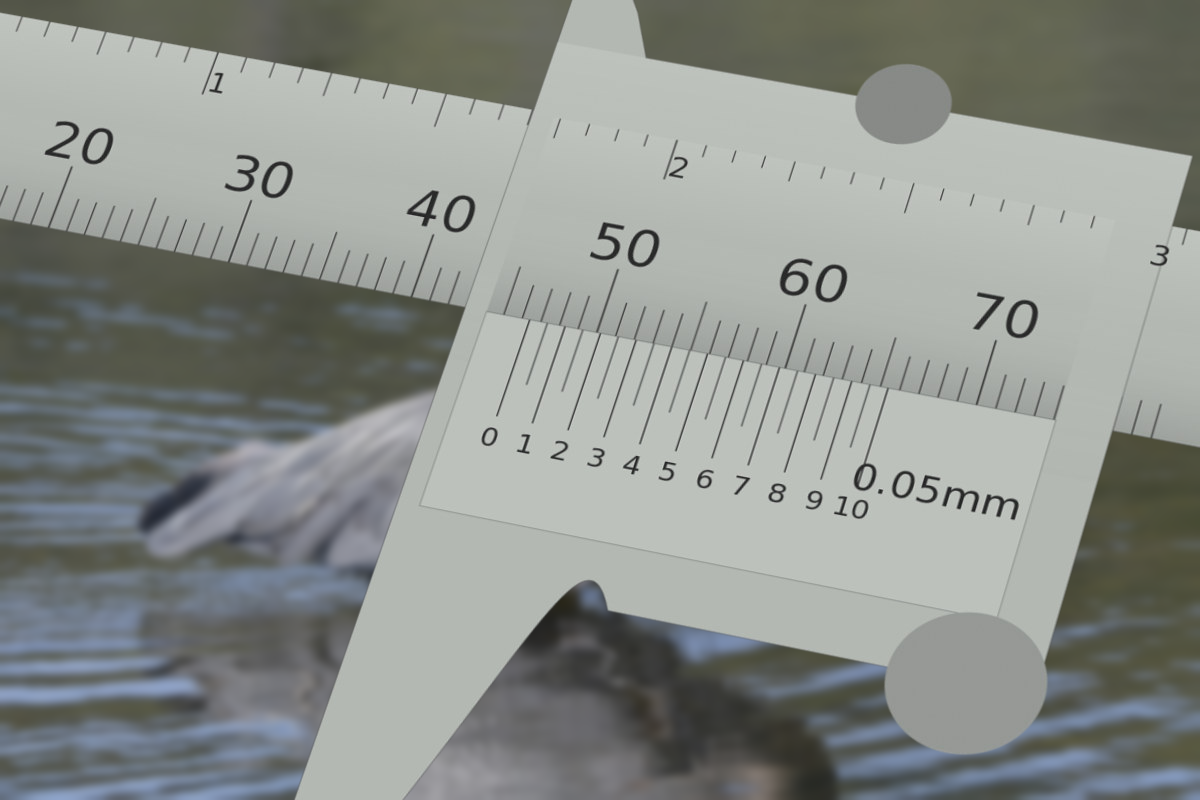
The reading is **46.4** mm
